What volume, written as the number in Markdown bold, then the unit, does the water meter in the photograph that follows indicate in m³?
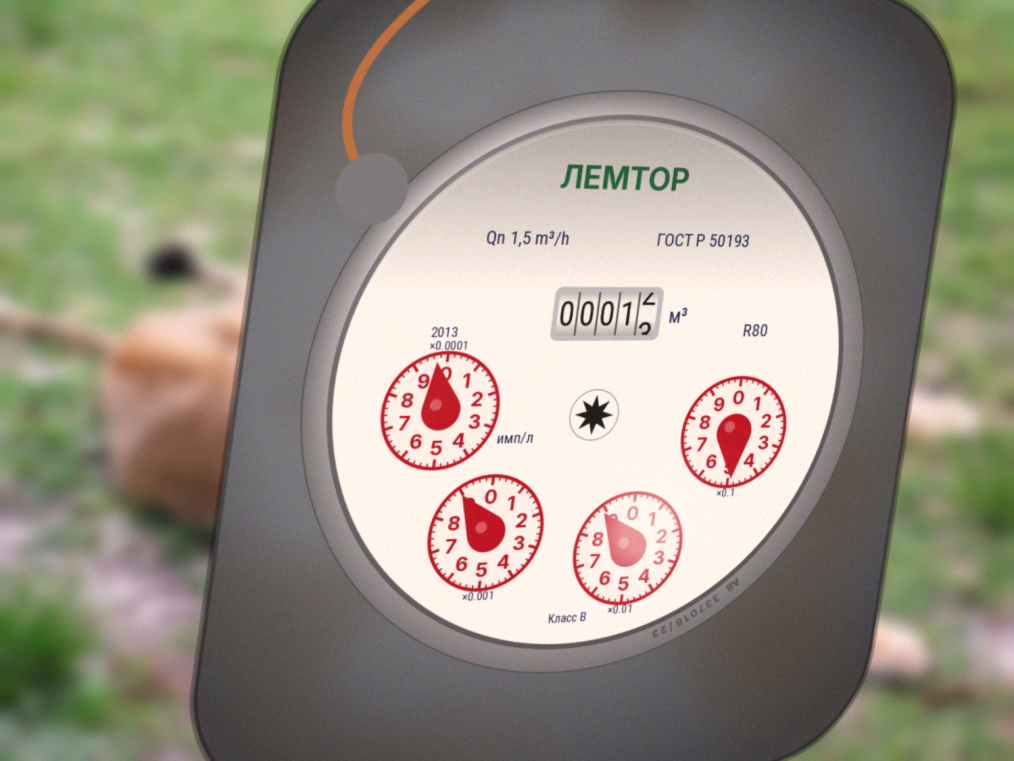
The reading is **12.4889** m³
